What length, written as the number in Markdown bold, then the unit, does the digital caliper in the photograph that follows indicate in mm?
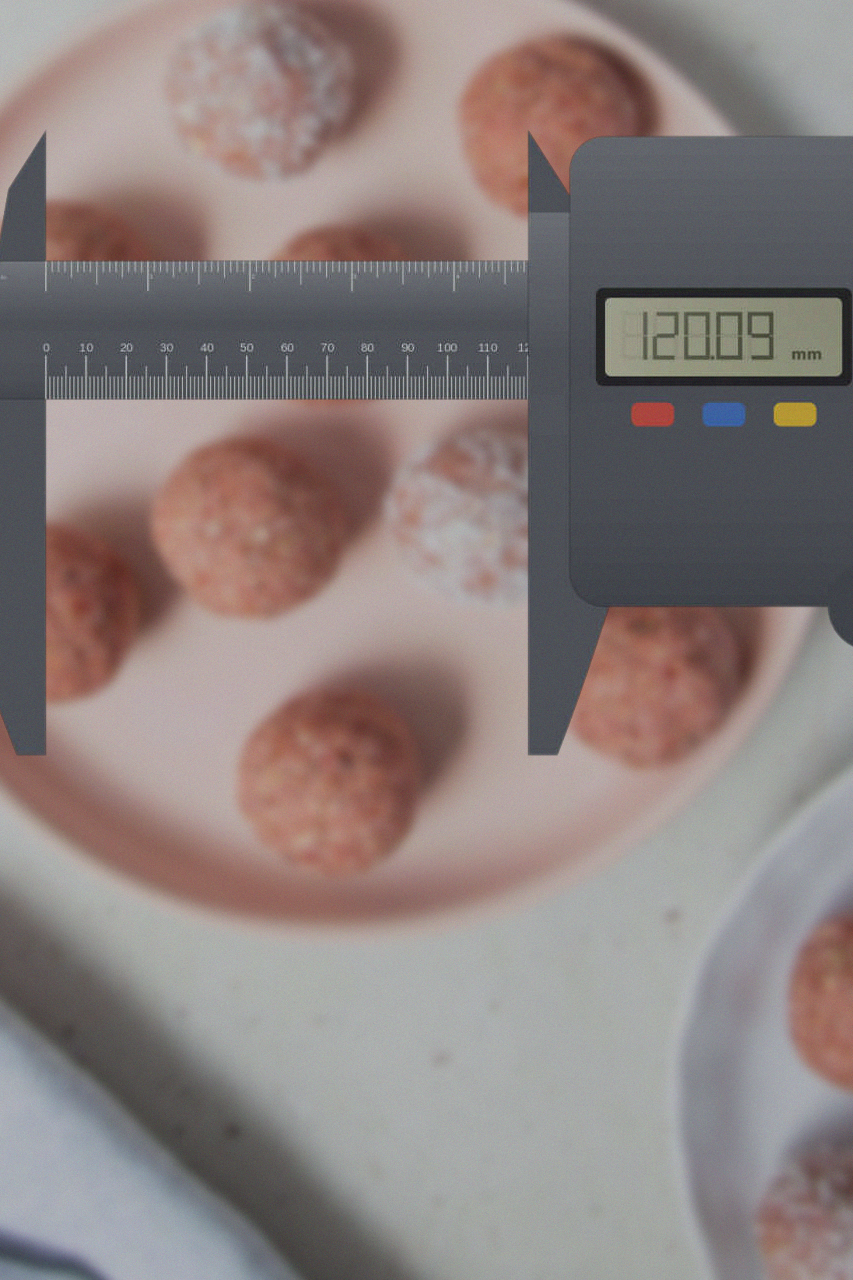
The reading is **120.09** mm
